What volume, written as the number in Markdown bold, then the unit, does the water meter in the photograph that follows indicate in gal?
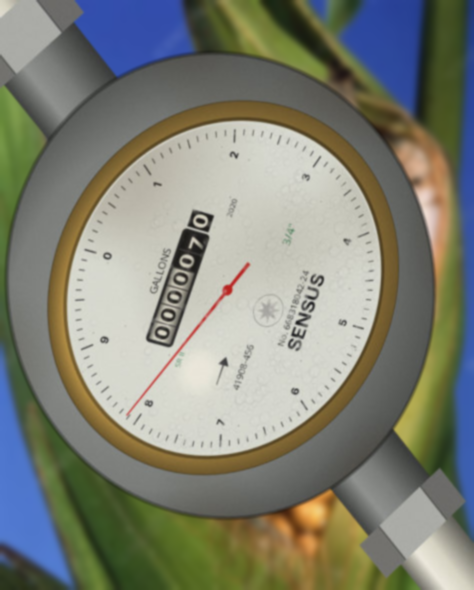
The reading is **68.1** gal
